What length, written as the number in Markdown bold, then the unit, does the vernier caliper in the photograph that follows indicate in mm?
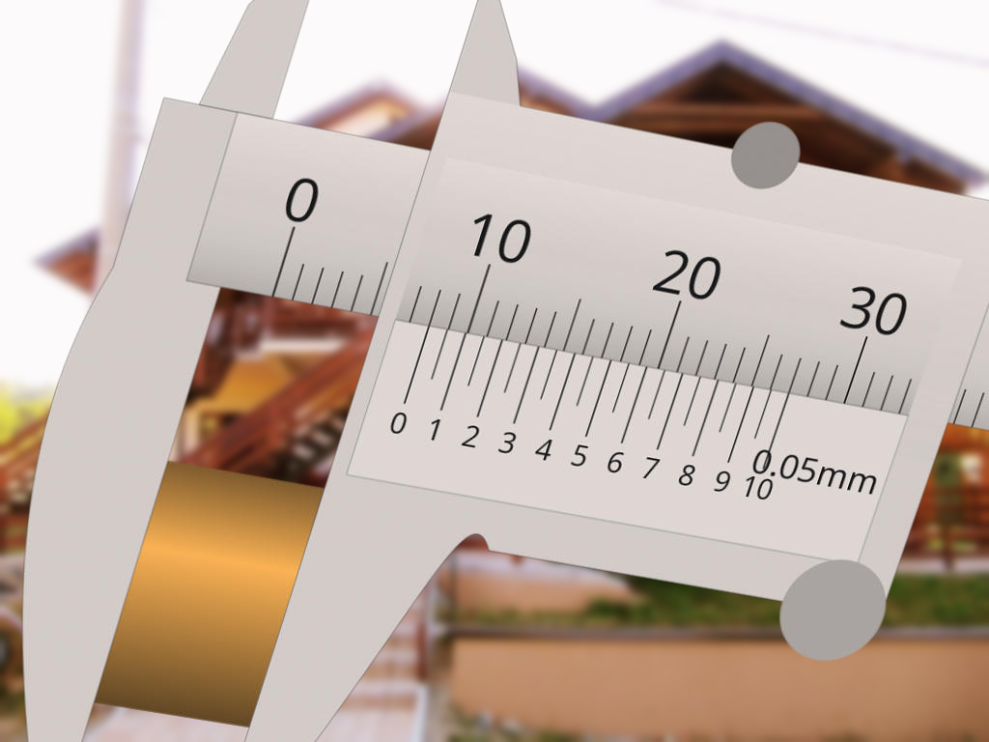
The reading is **8.0** mm
